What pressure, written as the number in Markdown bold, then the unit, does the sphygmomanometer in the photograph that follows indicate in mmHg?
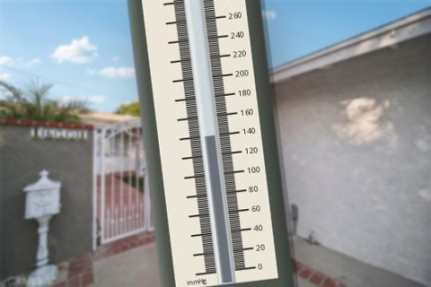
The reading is **140** mmHg
